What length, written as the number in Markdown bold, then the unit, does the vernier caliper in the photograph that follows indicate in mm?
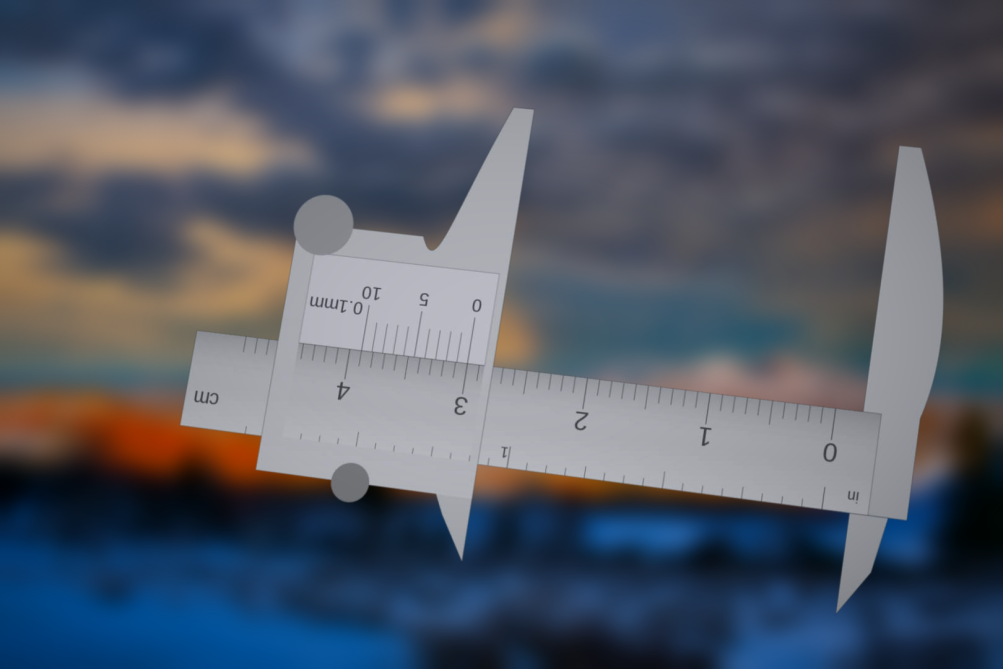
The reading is **30.0** mm
